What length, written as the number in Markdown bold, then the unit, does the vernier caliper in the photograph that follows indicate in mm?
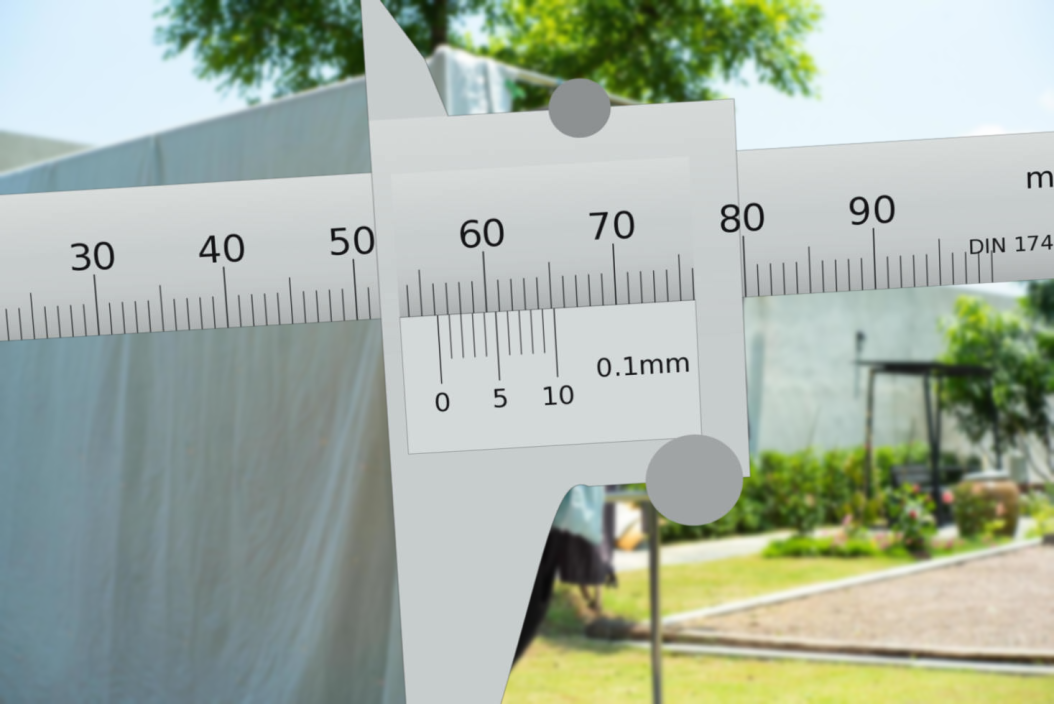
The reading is **56.2** mm
